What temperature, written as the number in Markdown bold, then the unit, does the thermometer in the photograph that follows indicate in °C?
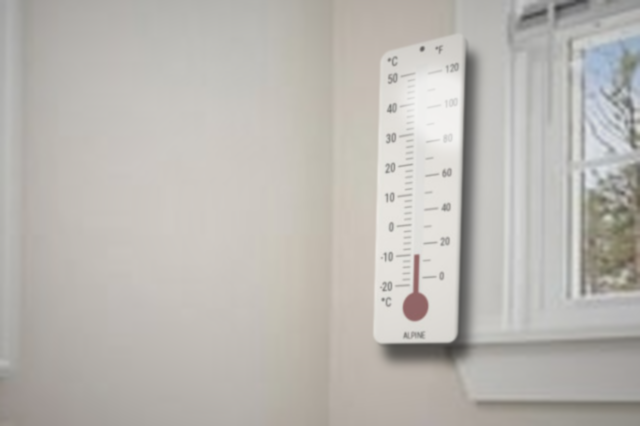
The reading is **-10** °C
